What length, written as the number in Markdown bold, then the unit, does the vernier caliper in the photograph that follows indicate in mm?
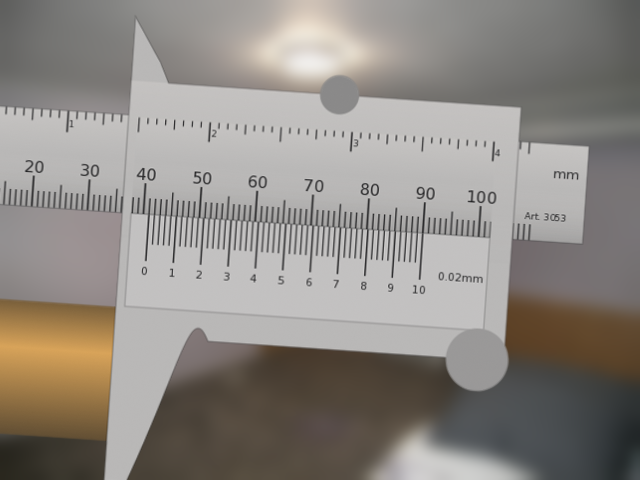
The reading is **41.0** mm
